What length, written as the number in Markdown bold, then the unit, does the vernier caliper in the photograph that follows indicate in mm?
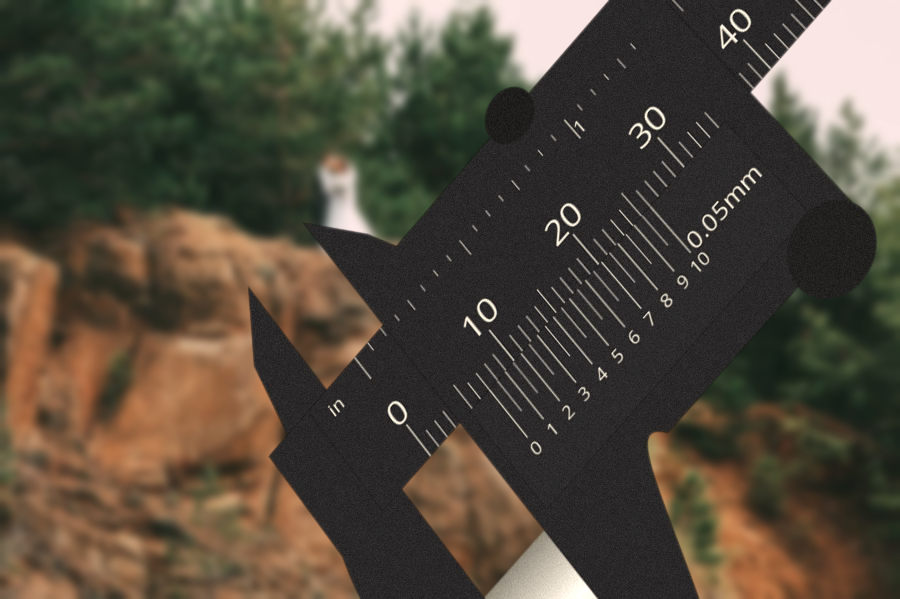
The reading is **7.0** mm
